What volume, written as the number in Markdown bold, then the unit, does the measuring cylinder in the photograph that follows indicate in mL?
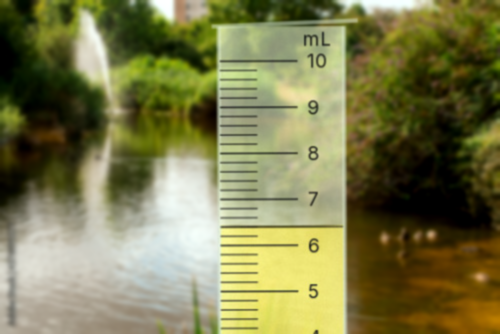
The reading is **6.4** mL
